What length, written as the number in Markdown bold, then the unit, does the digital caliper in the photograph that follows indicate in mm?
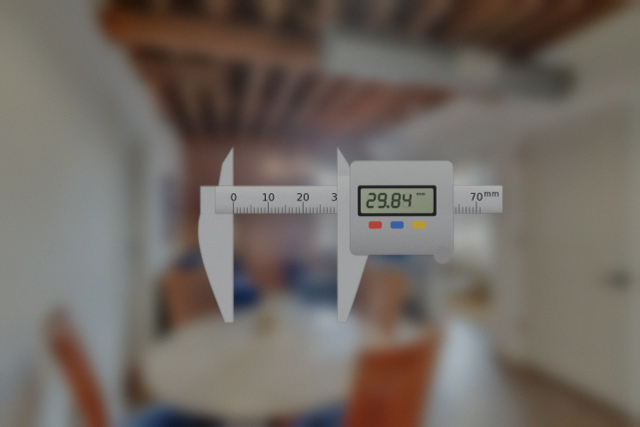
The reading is **29.84** mm
